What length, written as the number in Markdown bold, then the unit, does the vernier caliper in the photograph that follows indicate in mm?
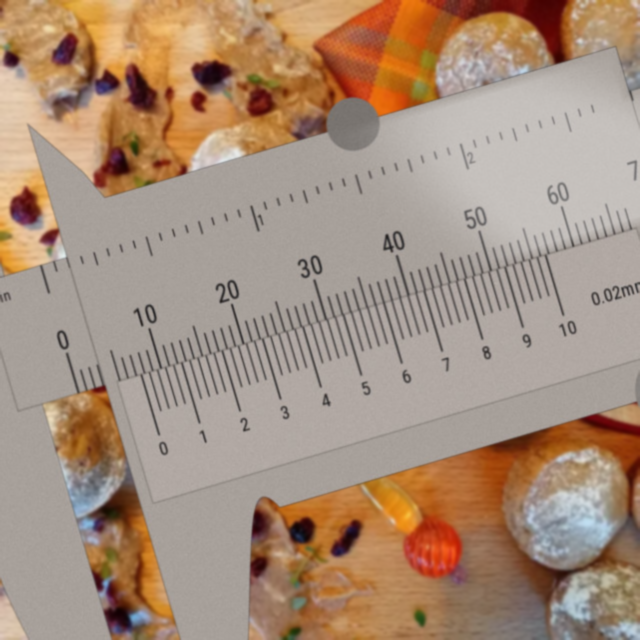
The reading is **7.6** mm
